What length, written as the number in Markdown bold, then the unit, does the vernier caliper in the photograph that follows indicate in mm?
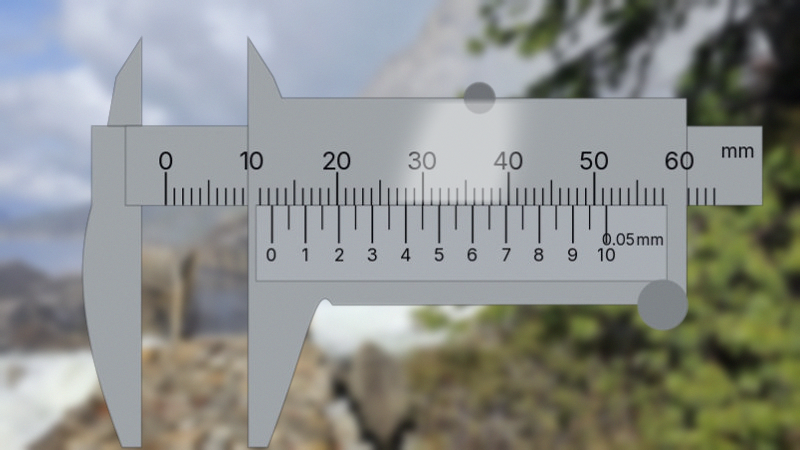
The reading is **12.4** mm
